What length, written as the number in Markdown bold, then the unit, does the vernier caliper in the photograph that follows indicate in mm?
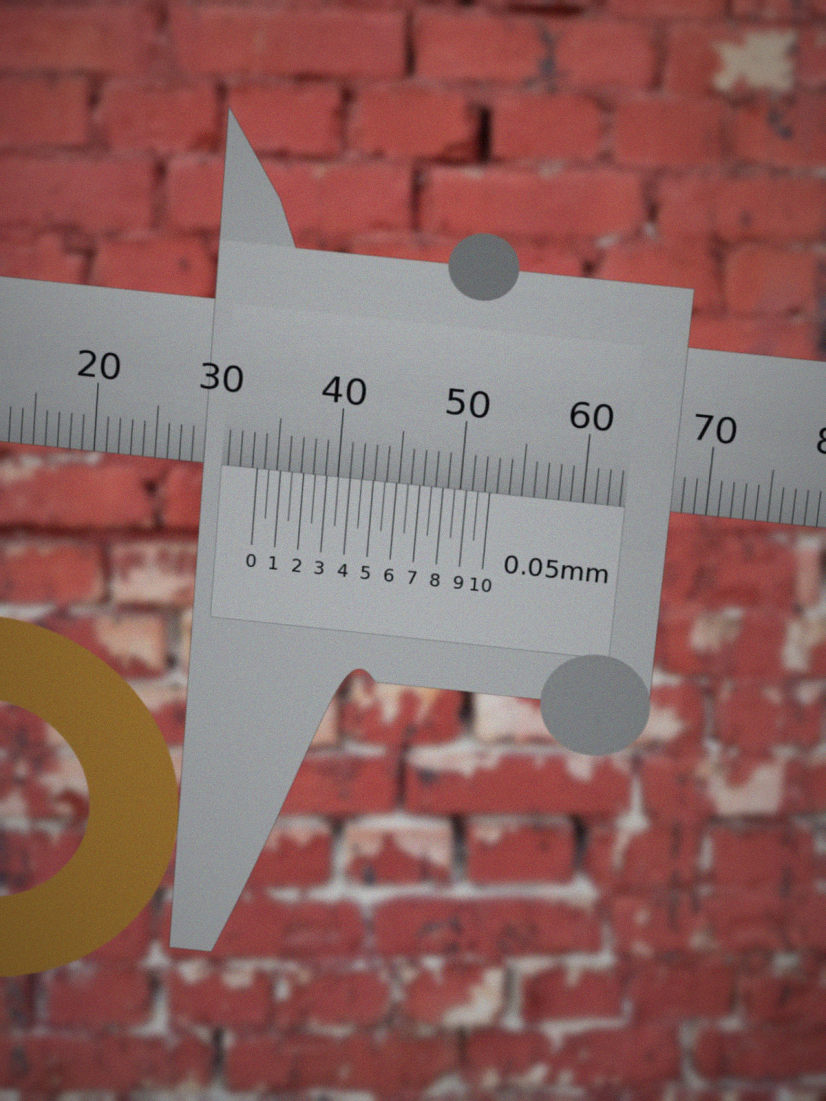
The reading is **33.4** mm
